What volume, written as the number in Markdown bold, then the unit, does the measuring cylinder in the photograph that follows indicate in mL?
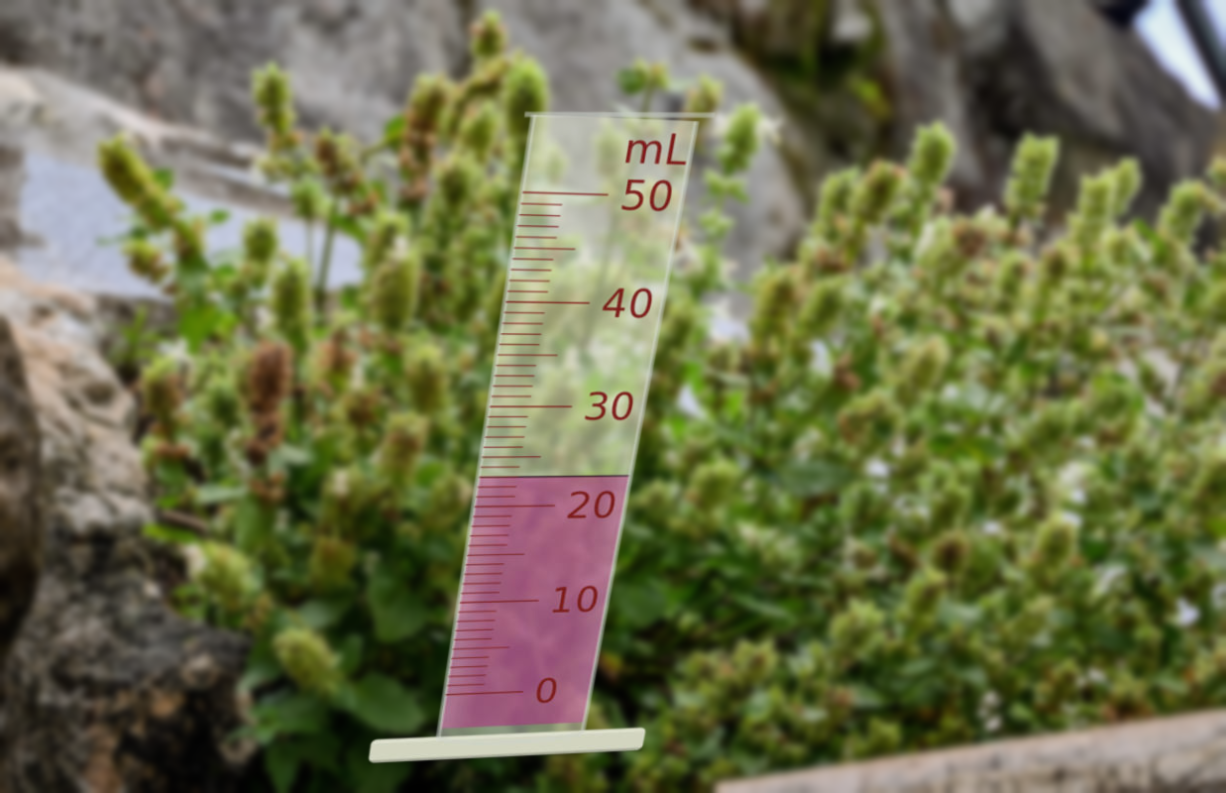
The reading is **23** mL
